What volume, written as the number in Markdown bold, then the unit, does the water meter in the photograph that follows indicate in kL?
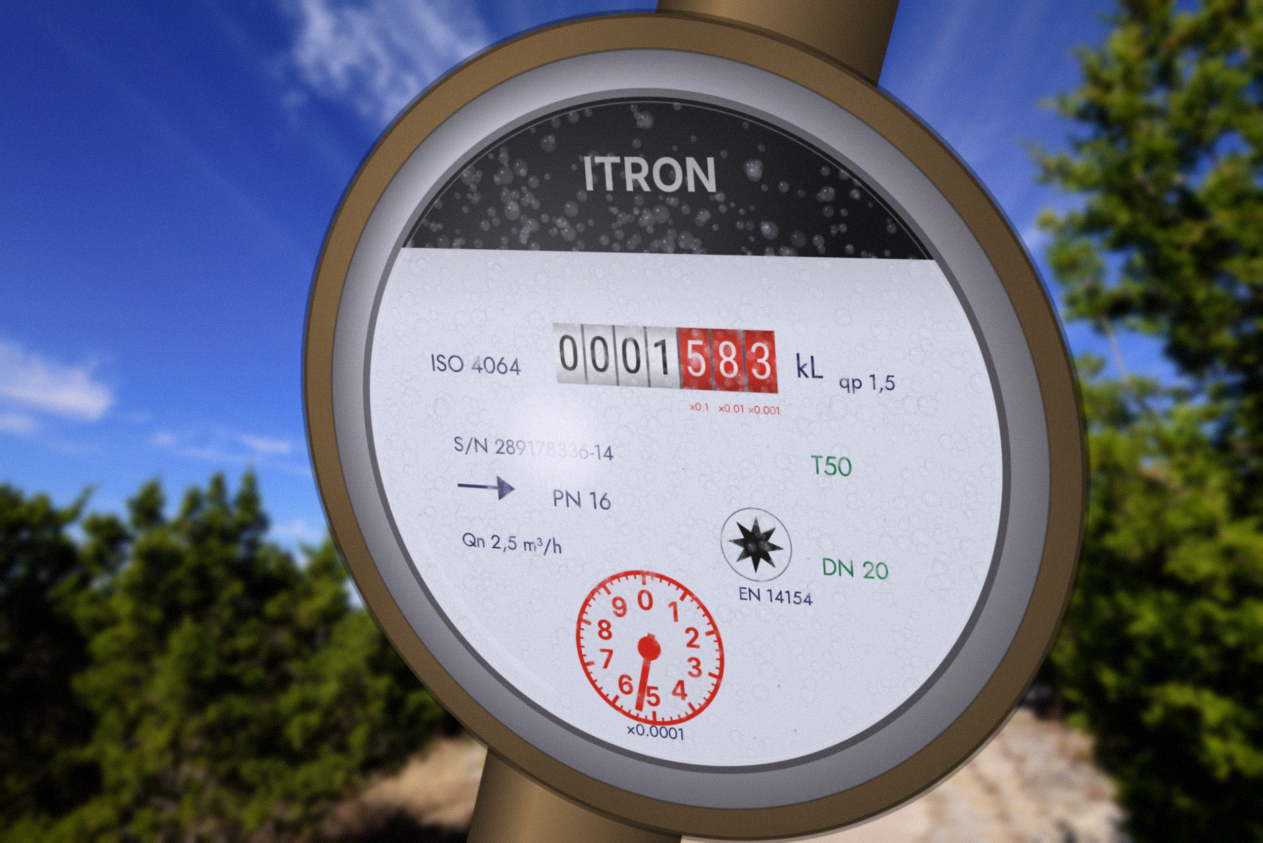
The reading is **1.5835** kL
